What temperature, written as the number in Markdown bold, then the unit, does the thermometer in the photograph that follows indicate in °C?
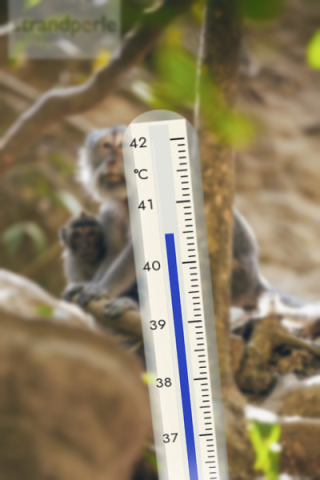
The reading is **40.5** °C
